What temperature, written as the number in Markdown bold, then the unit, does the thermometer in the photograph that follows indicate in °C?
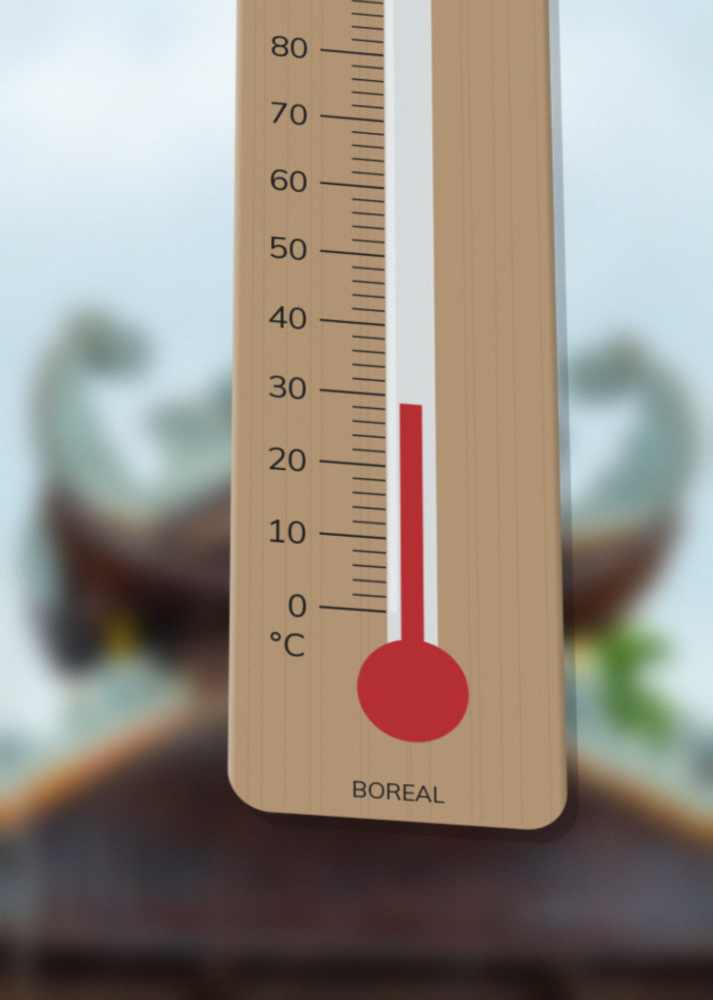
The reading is **29** °C
